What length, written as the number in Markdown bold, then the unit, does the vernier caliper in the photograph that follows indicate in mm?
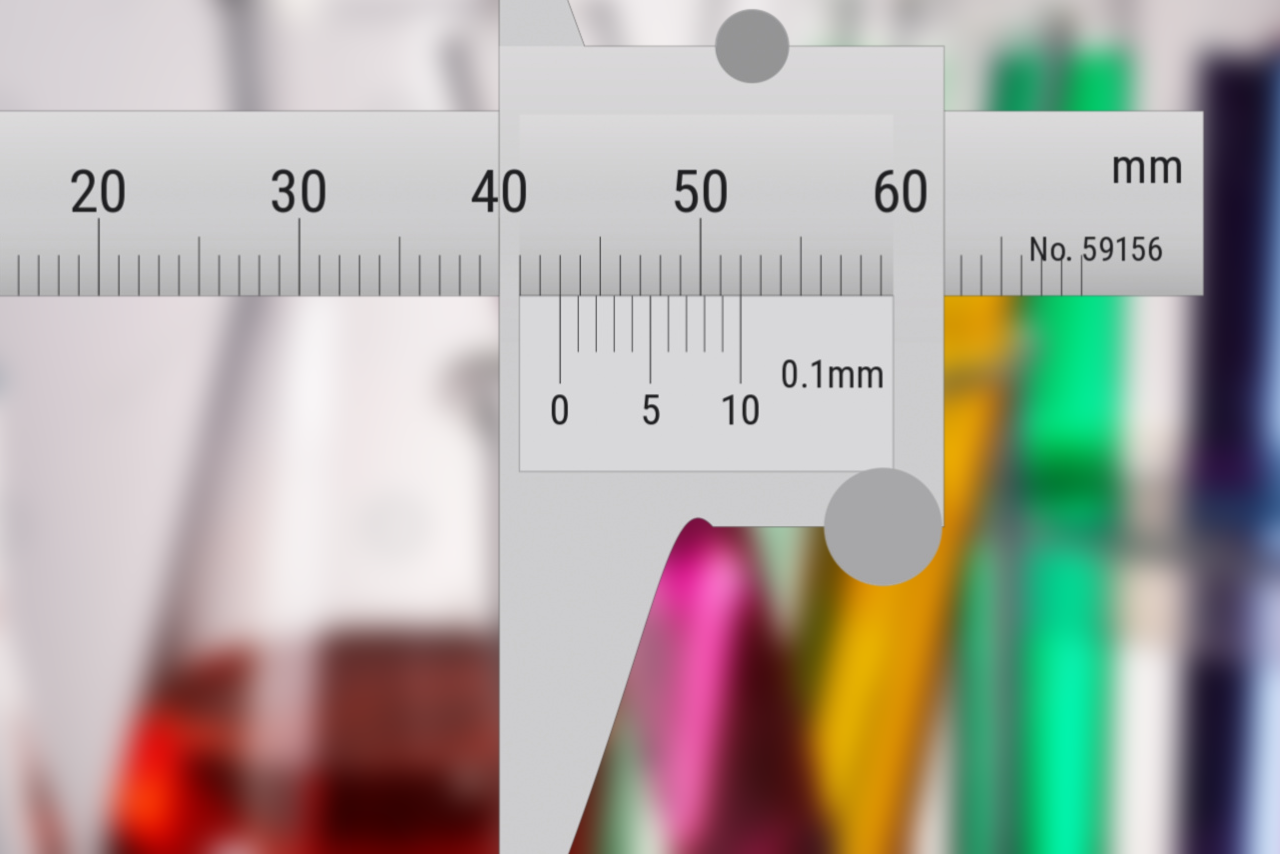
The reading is **43.0** mm
